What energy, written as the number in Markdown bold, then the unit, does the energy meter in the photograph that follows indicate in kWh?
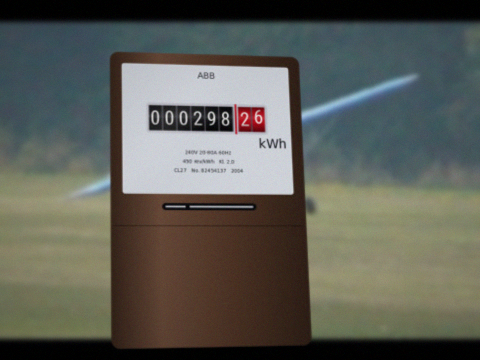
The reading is **298.26** kWh
